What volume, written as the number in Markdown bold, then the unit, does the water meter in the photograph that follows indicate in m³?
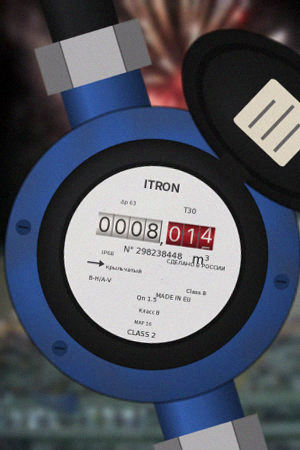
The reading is **8.014** m³
